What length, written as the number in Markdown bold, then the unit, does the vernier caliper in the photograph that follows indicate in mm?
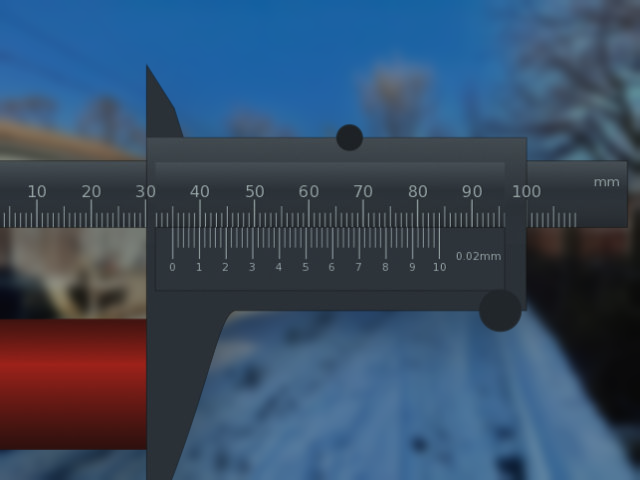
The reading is **35.0** mm
